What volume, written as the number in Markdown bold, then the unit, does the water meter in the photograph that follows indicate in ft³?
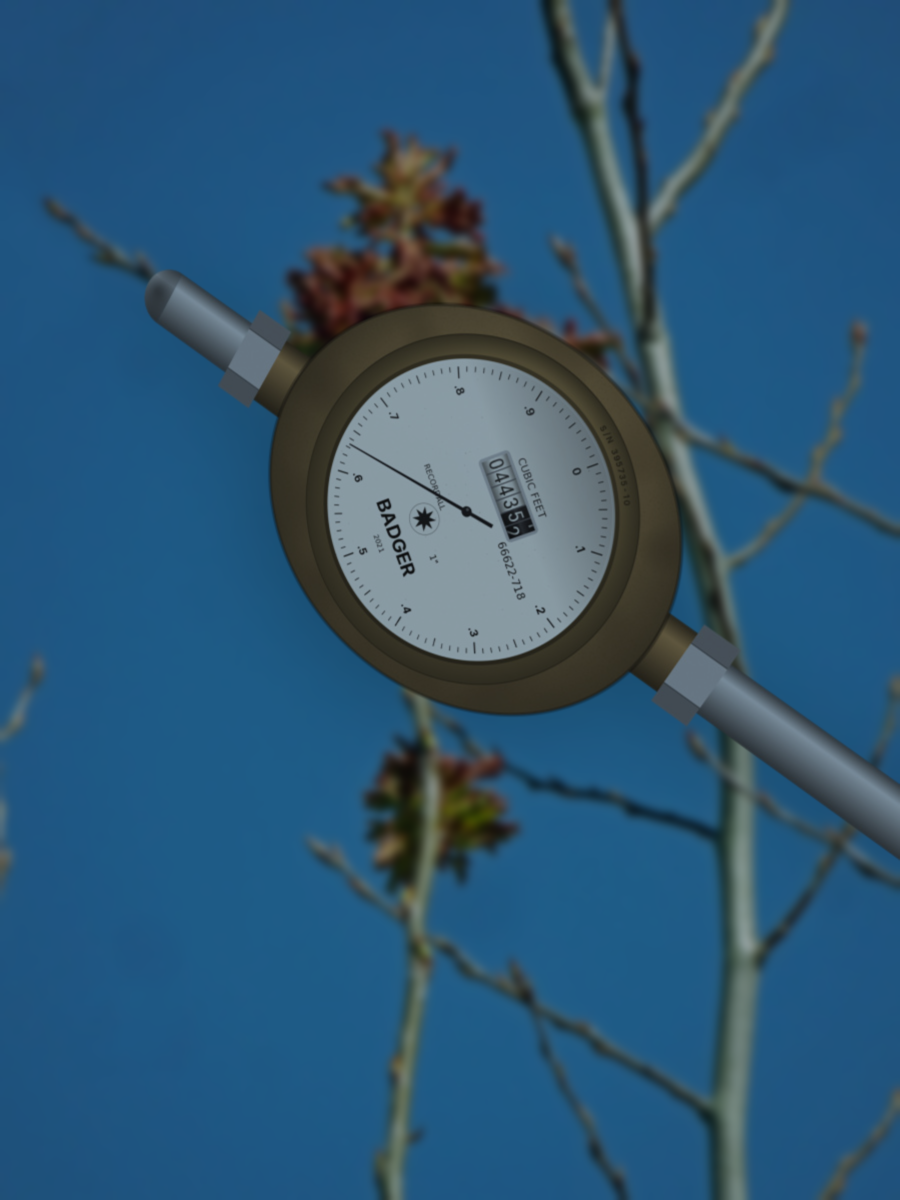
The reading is **44351.63** ft³
